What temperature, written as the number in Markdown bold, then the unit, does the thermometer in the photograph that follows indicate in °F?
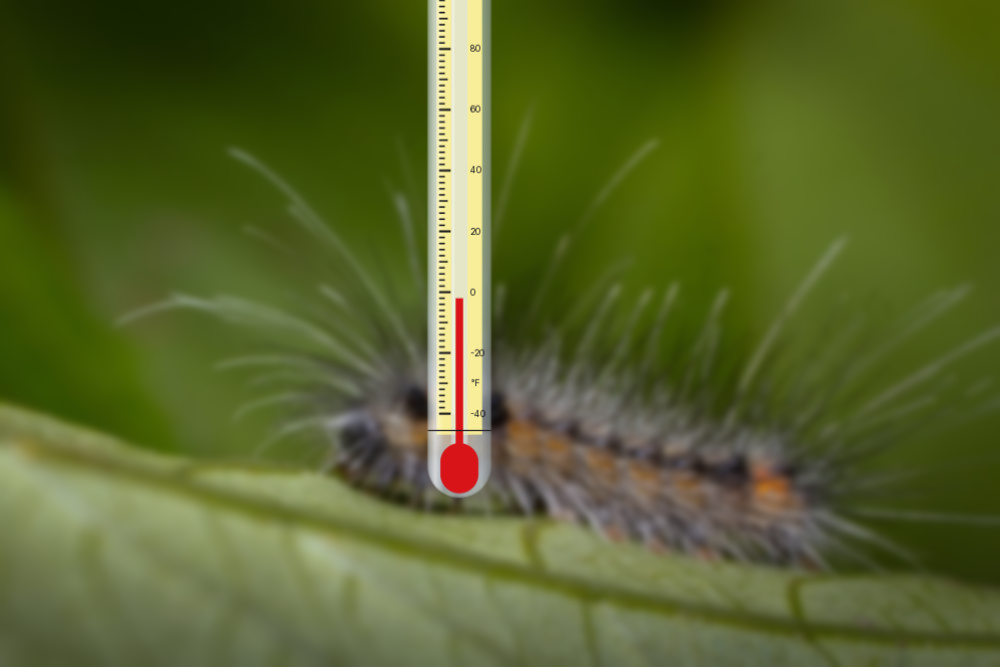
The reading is **-2** °F
